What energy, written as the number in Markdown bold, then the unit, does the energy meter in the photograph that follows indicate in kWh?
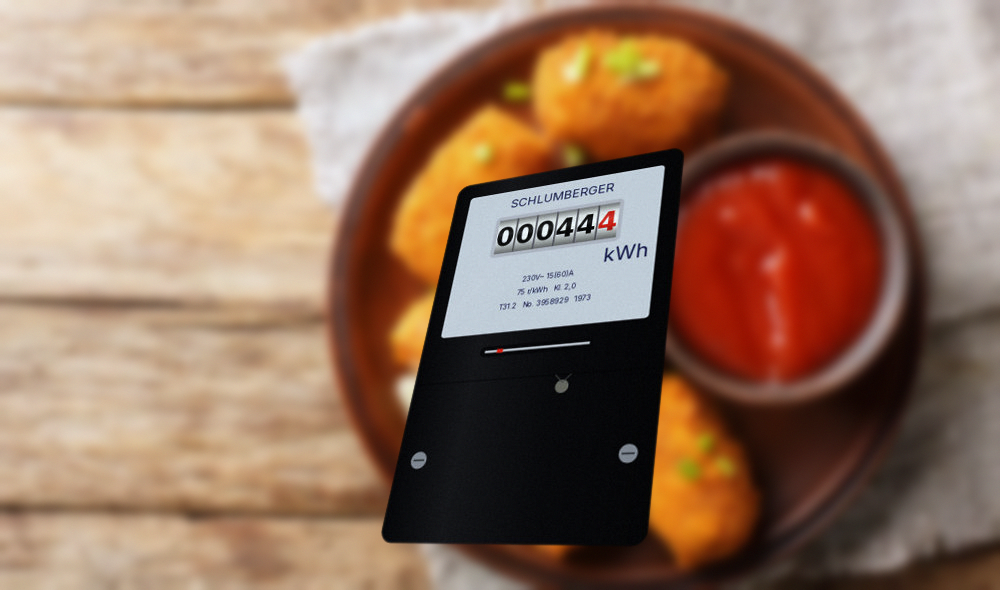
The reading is **44.4** kWh
